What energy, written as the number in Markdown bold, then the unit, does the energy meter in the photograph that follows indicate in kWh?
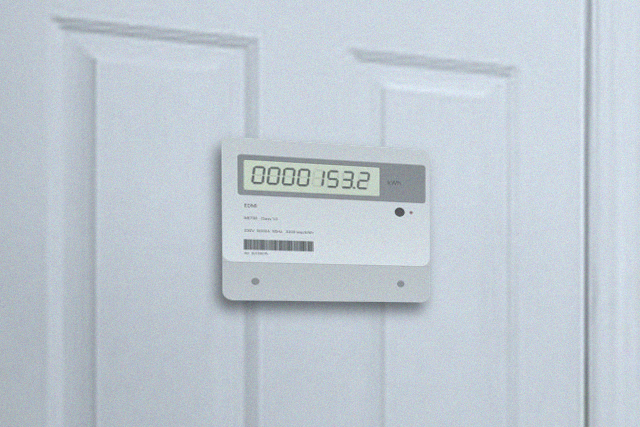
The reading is **153.2** kWh
